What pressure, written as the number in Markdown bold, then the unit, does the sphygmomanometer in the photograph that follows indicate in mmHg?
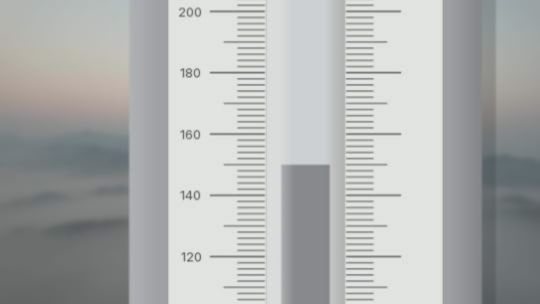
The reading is **150** mmHg
